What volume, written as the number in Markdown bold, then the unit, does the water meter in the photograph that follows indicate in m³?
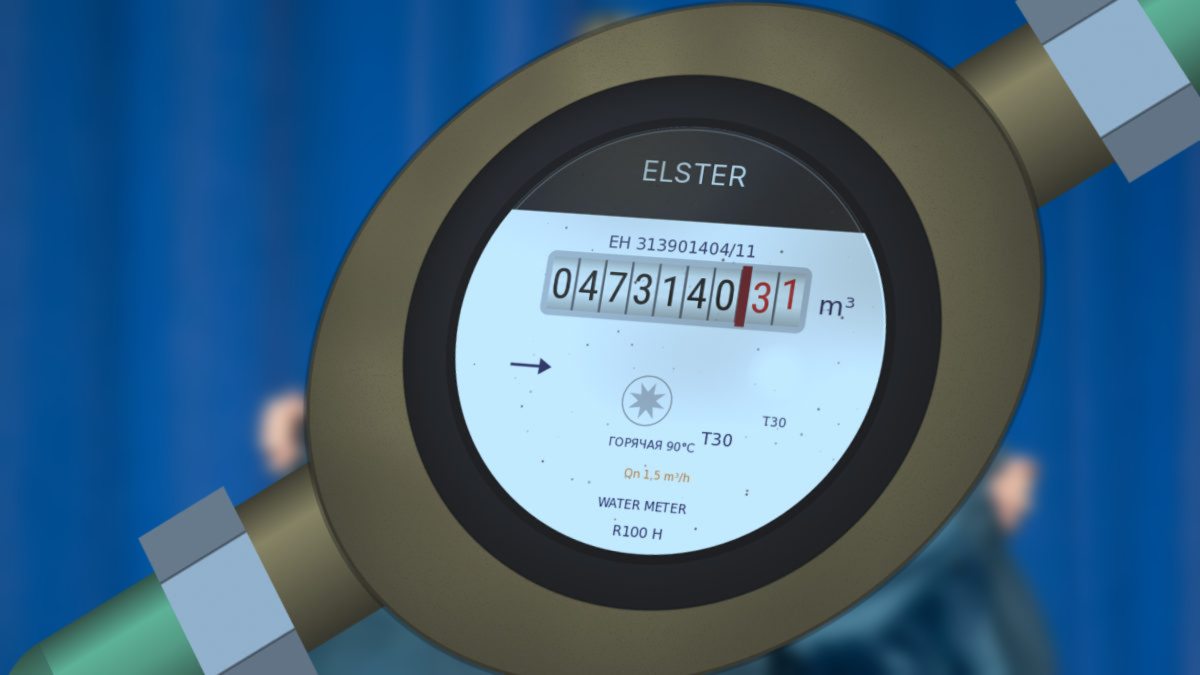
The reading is **473140.31** m³
